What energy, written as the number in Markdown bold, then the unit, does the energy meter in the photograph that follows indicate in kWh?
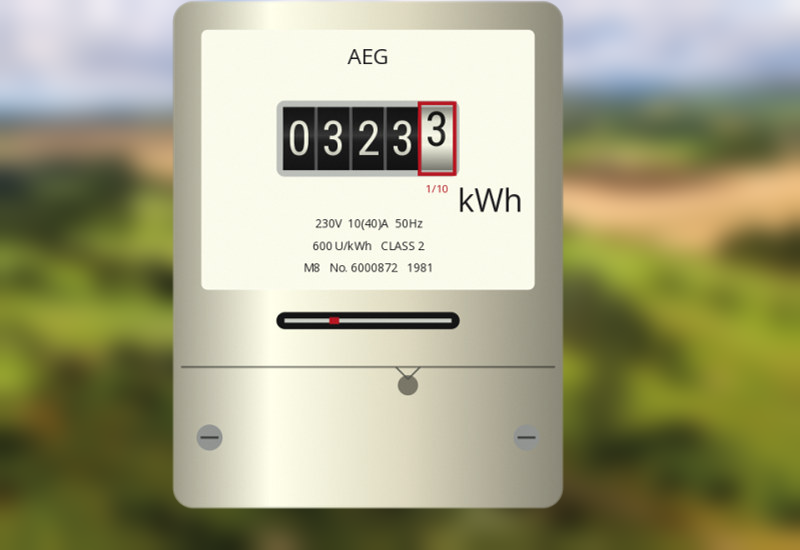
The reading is **323.3** kWh
